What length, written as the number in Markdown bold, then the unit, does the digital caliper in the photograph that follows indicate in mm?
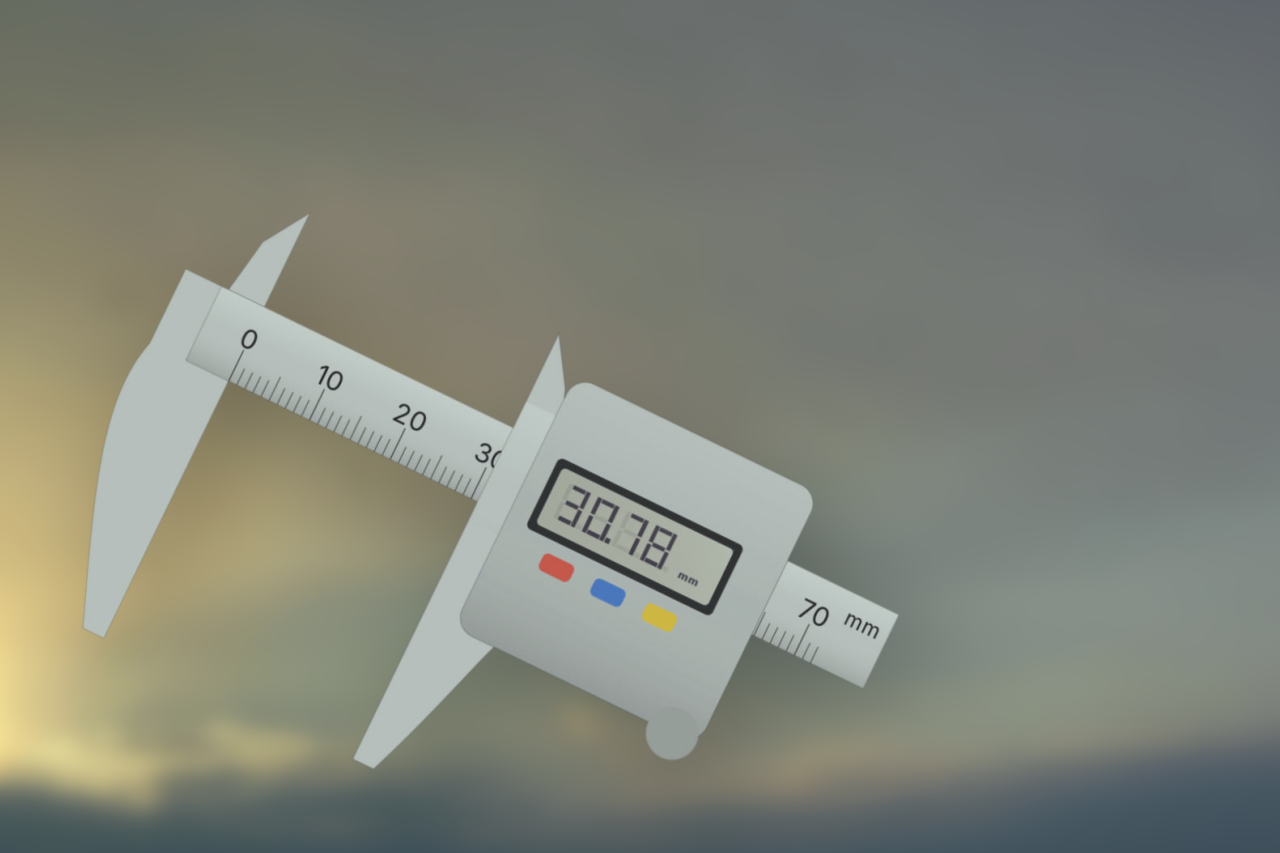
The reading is **30.78** mm
